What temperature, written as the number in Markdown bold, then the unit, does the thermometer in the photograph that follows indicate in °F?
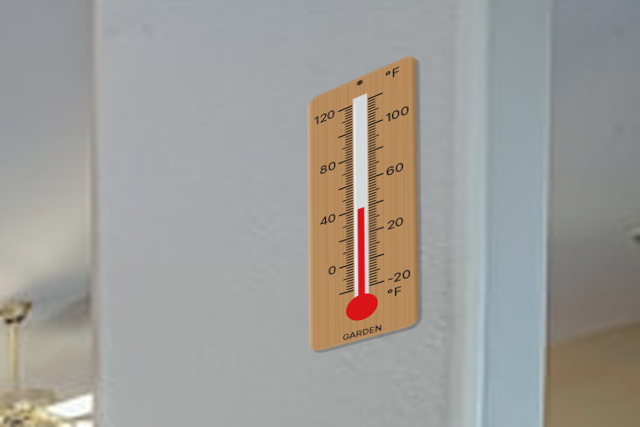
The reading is **40** °F
